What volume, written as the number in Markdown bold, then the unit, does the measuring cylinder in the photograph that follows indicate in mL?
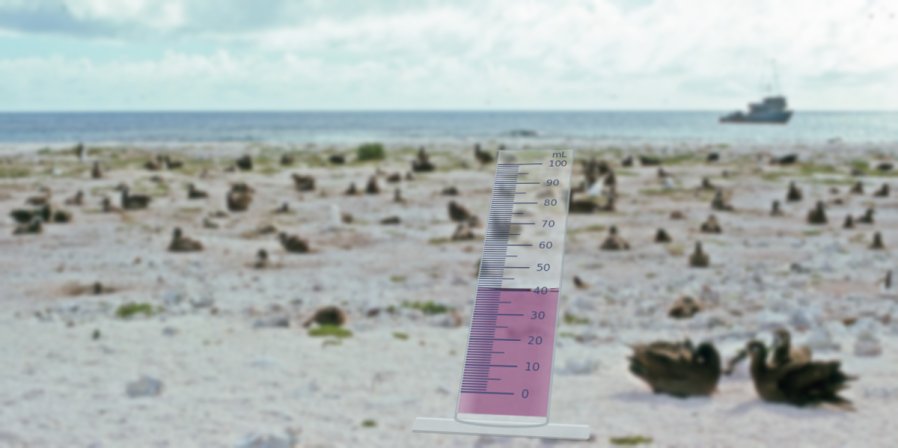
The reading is **40** mL
